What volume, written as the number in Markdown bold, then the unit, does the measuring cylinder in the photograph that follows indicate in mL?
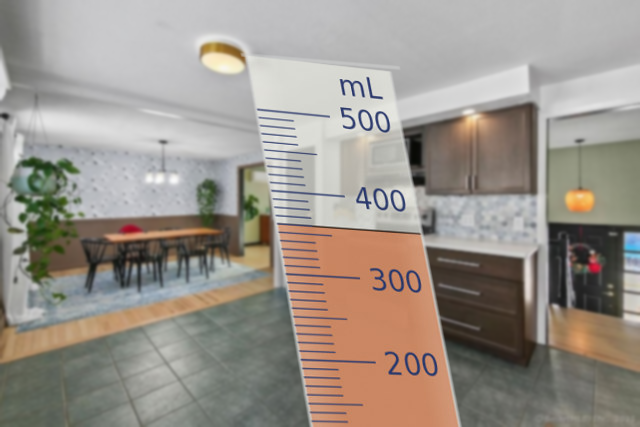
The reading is **360** mL
